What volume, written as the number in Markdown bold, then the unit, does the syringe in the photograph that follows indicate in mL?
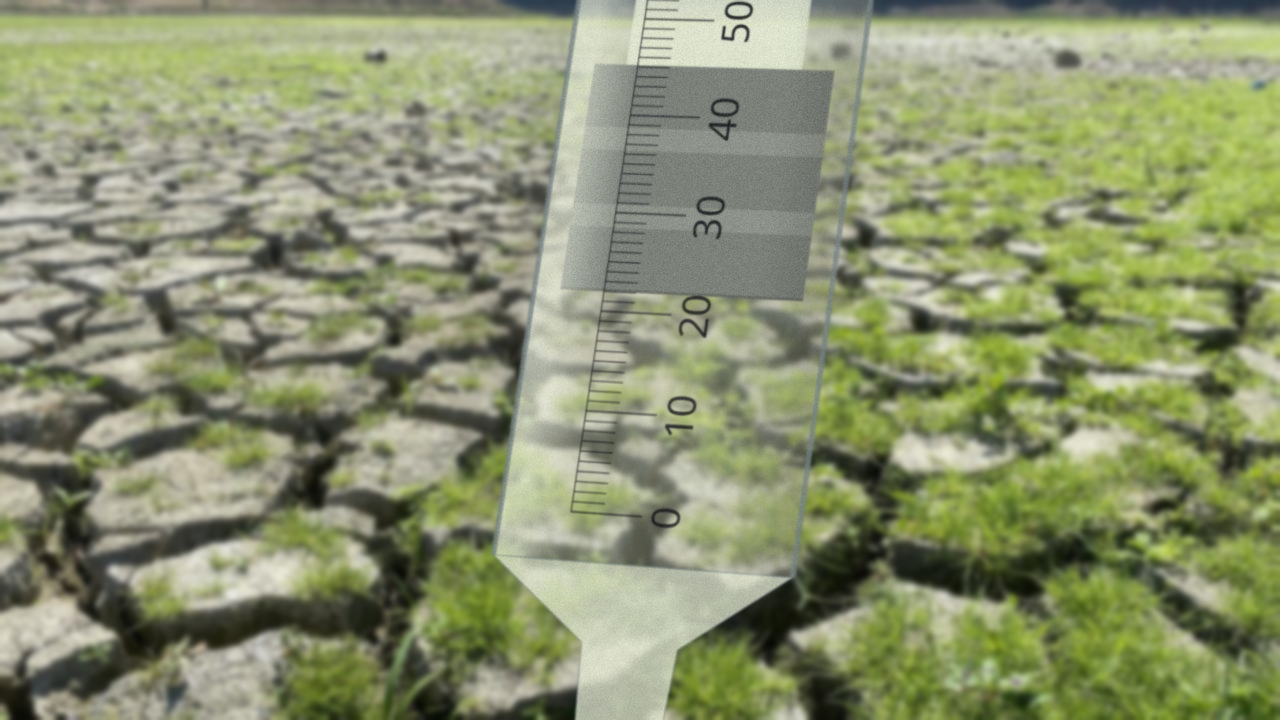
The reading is **22** mL
